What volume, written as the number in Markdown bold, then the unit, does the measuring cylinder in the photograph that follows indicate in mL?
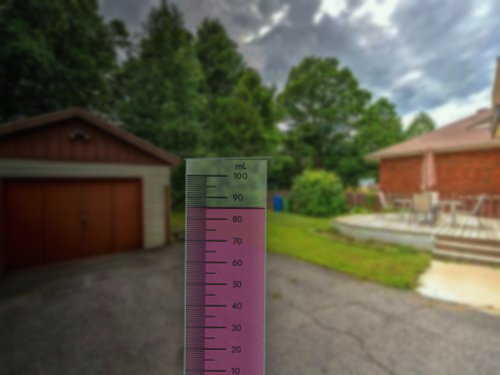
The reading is **85** mL
